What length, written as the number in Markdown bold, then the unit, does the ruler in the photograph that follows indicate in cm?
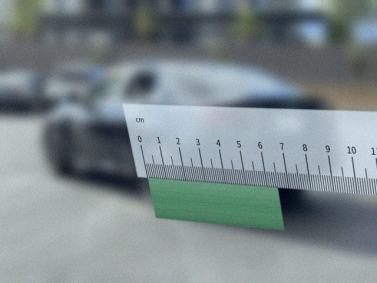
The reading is **6.5** cm
